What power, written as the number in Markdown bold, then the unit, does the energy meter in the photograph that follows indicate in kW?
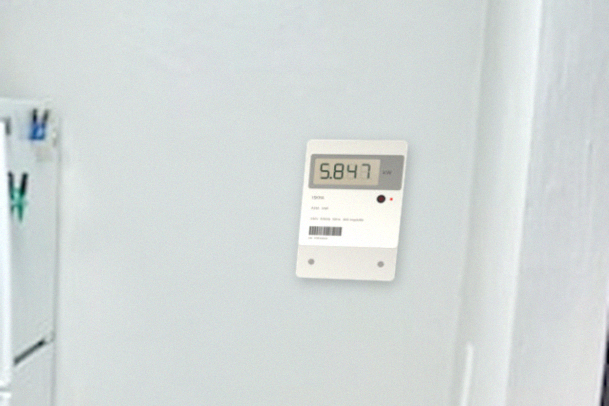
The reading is **5.847** kW
